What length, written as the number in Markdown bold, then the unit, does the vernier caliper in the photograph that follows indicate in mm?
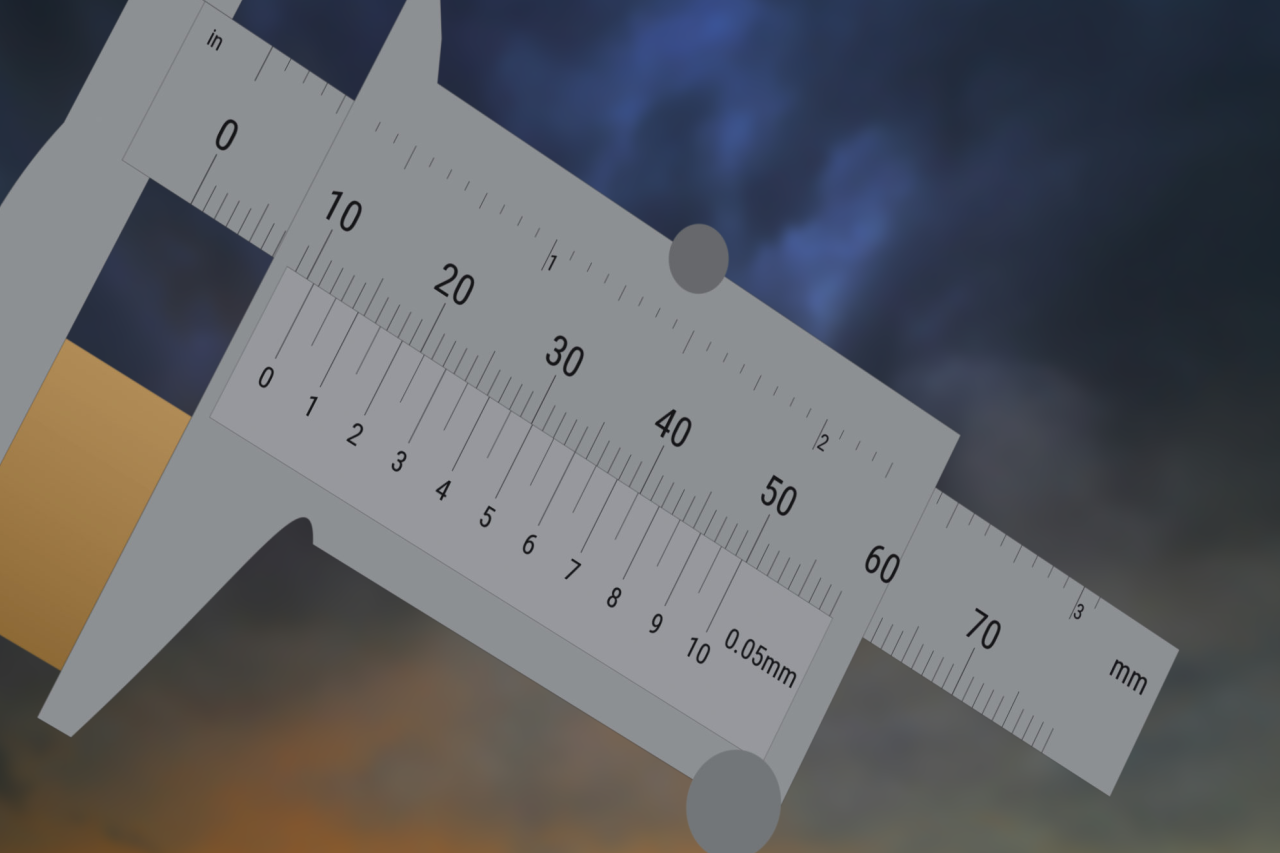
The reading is **10.6** mm
